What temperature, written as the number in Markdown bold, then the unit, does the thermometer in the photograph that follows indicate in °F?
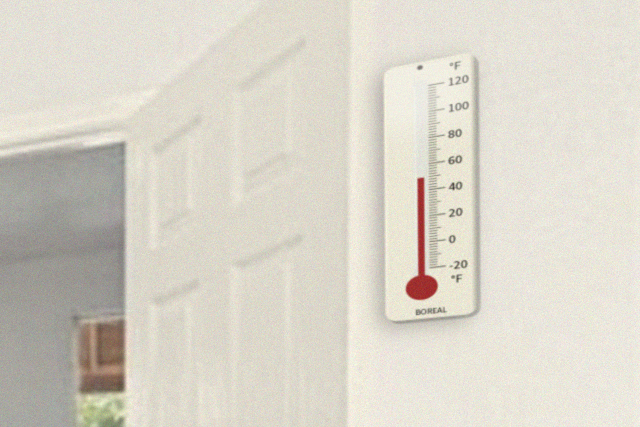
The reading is **50** °F
